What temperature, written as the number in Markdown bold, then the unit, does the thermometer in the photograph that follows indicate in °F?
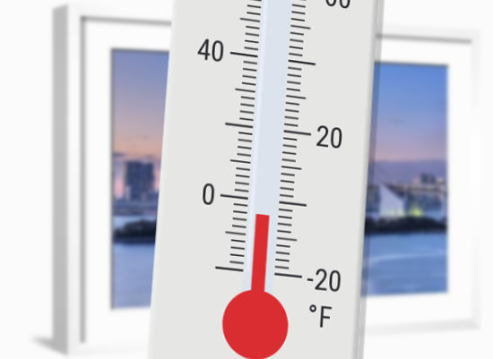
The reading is **-4** °F
